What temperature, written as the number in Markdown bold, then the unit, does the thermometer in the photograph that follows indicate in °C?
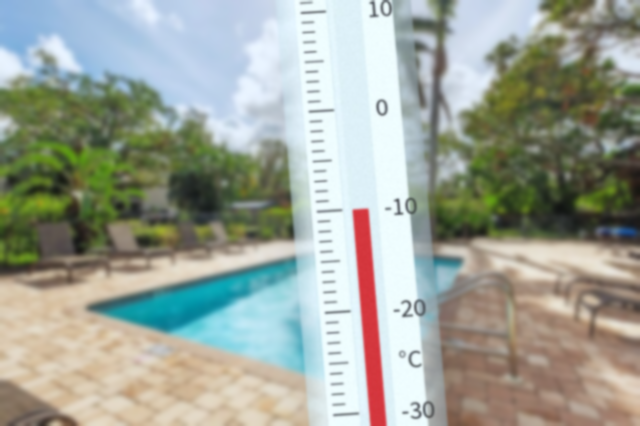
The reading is **-10** °C
